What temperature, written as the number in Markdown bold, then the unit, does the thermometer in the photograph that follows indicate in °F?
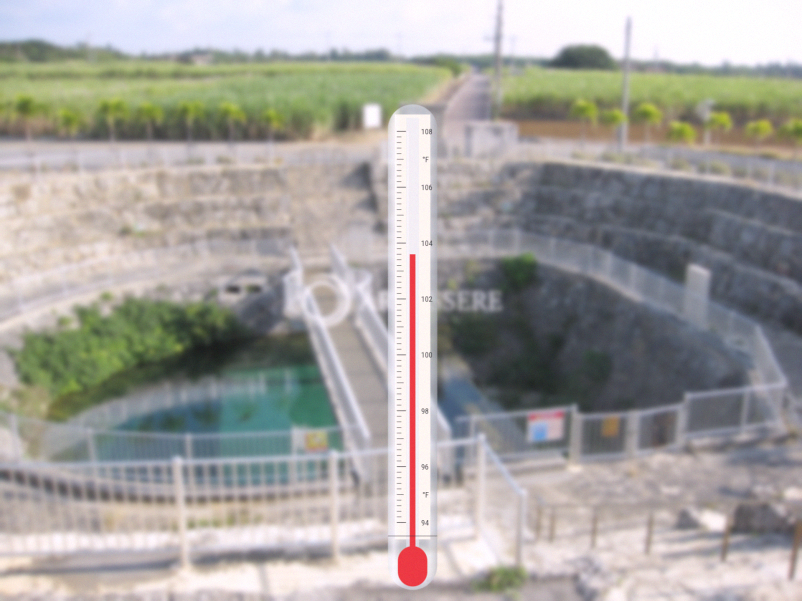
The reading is **103.6** °F
